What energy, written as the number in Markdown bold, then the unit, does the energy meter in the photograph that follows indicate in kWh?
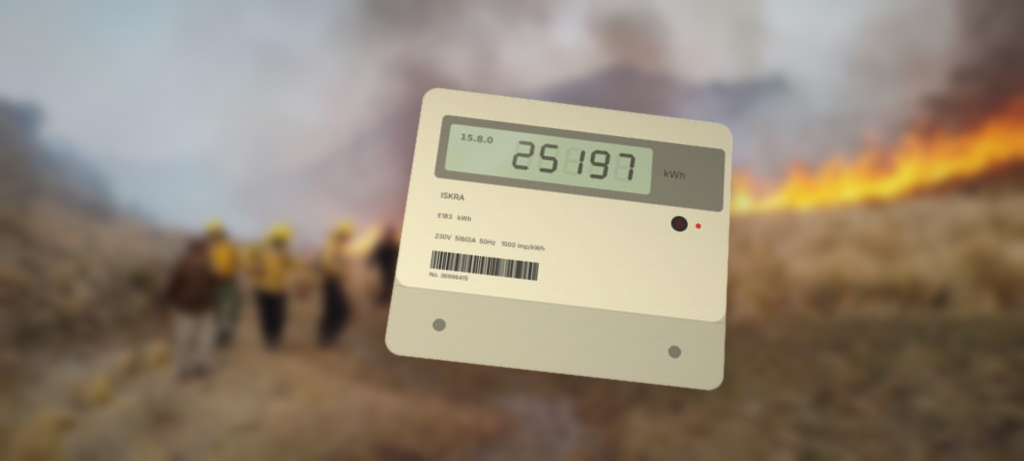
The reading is **25197** kWh
